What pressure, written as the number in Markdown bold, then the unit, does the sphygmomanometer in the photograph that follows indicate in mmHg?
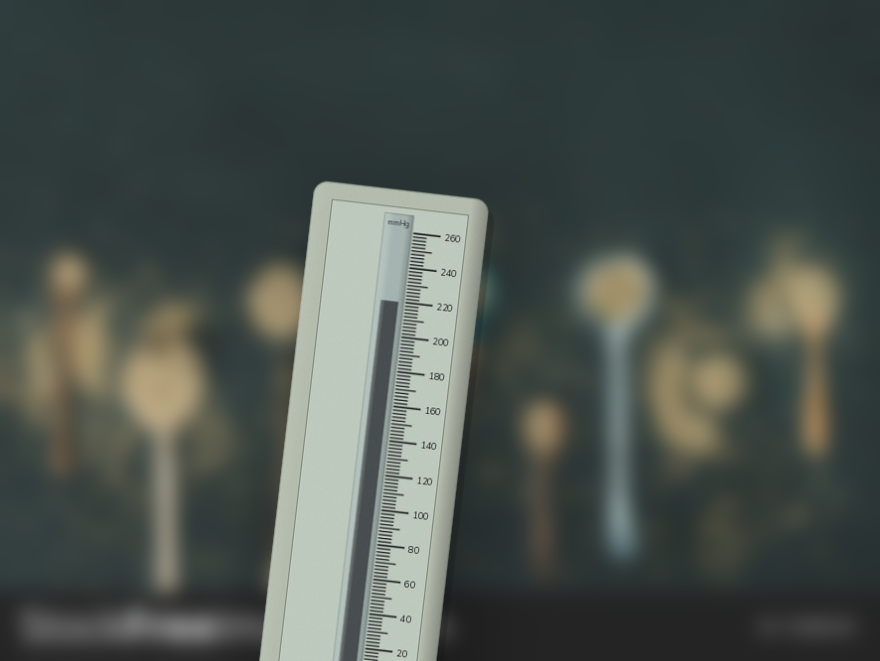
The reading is **220** mmHg
